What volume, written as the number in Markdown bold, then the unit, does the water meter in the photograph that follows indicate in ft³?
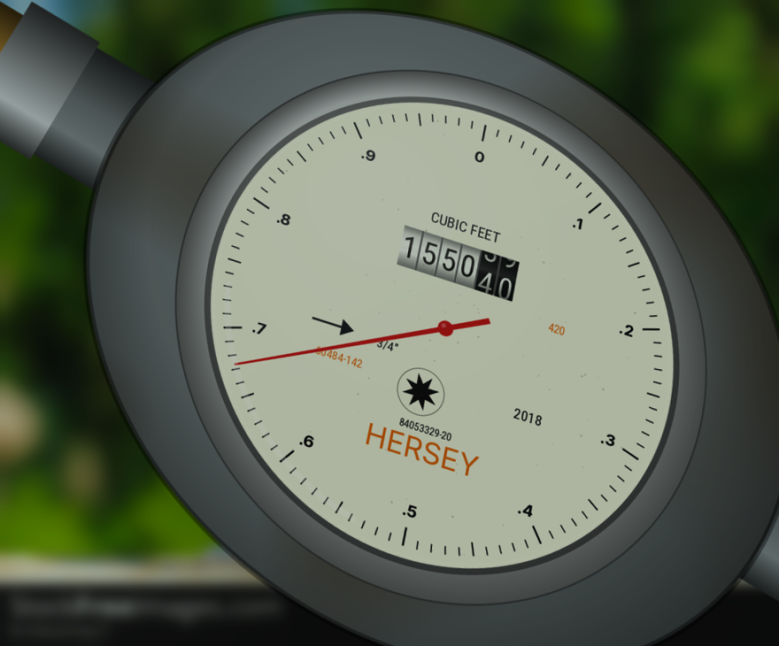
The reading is **155039.67** ft³
